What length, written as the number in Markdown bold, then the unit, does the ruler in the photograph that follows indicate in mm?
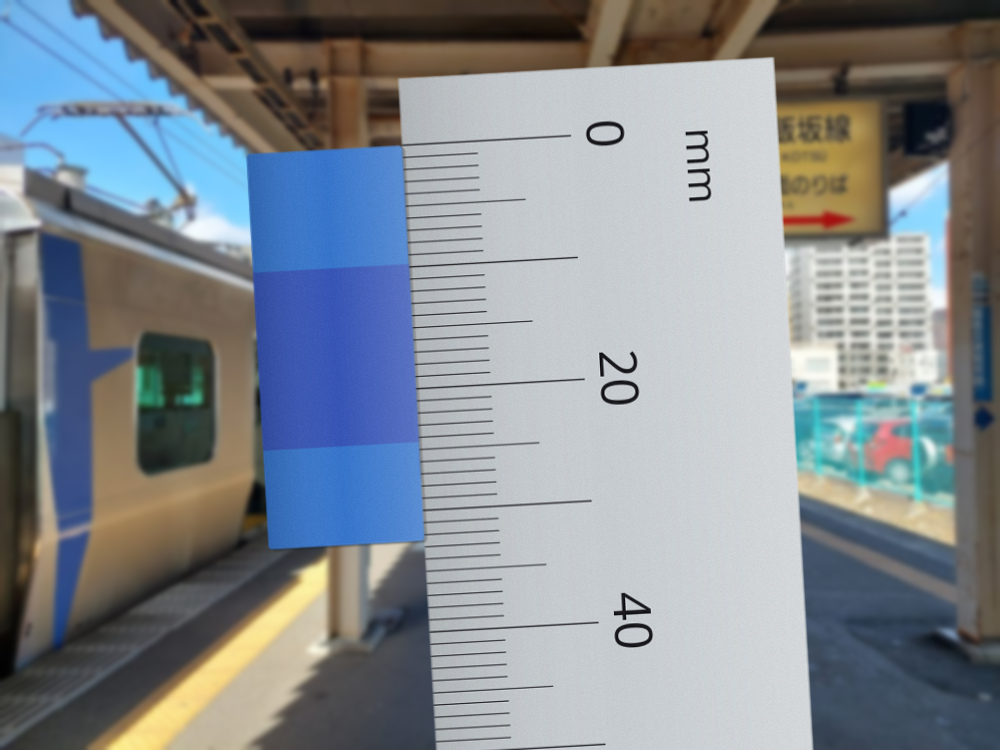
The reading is **32.5** mm
